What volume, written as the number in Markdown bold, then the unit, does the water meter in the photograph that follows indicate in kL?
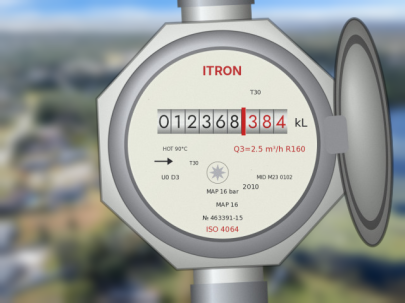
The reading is **12368.384** kL
